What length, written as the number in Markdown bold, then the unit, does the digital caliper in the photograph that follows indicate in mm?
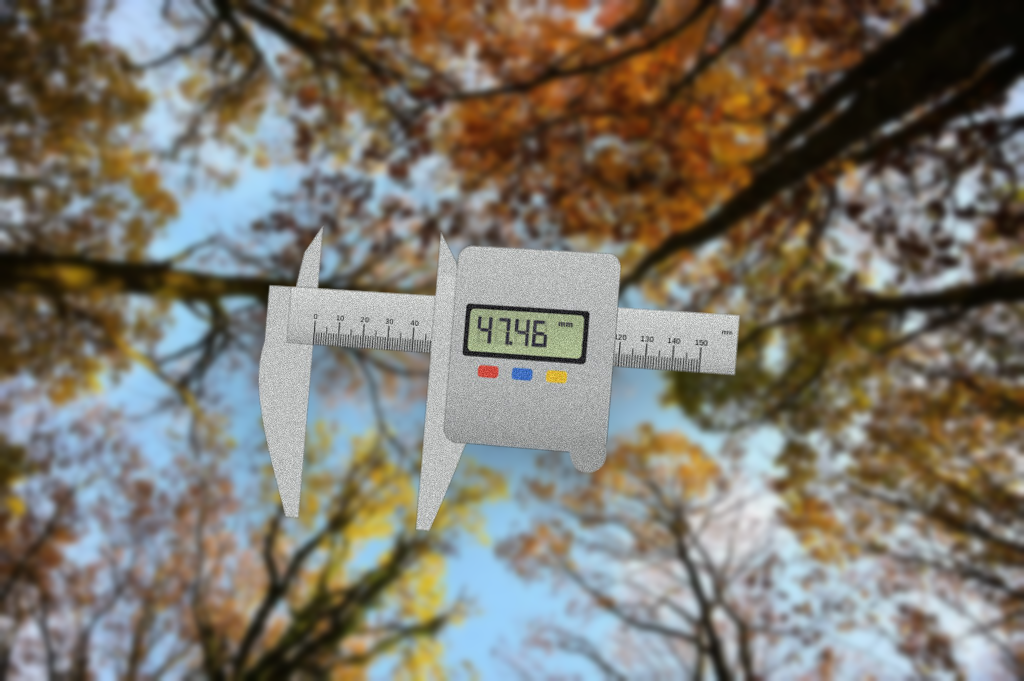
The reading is **47.46** mm
